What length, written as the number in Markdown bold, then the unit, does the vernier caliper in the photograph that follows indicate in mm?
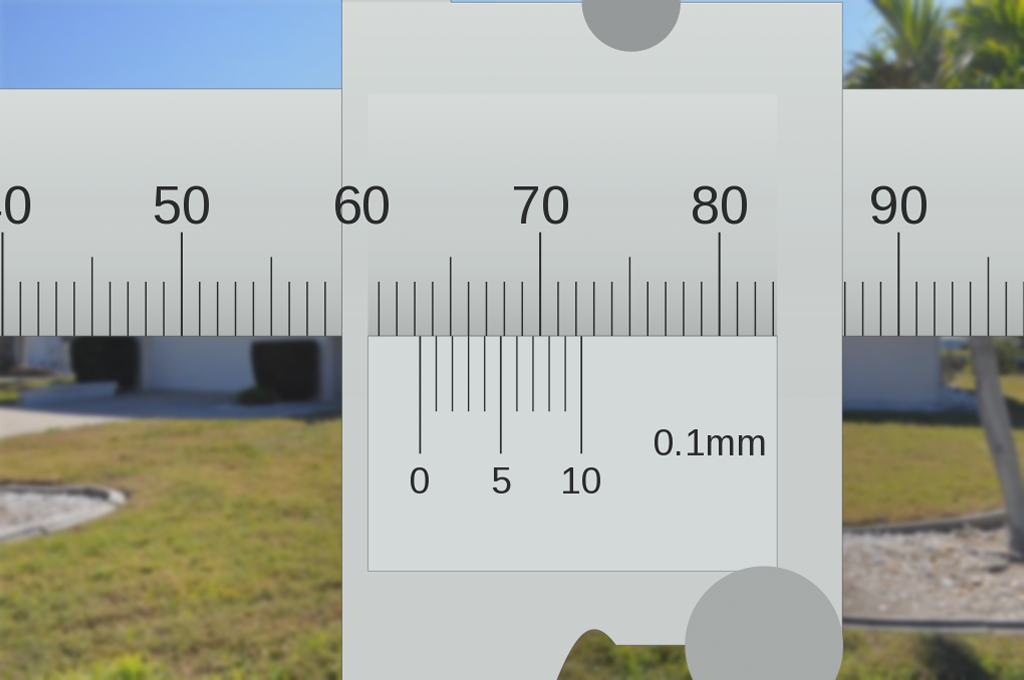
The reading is **63.3** mm
